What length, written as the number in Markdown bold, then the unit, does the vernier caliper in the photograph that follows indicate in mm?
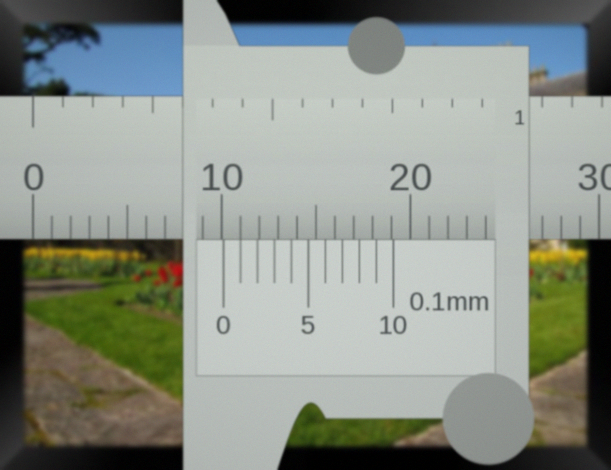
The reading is **10.1** mm
